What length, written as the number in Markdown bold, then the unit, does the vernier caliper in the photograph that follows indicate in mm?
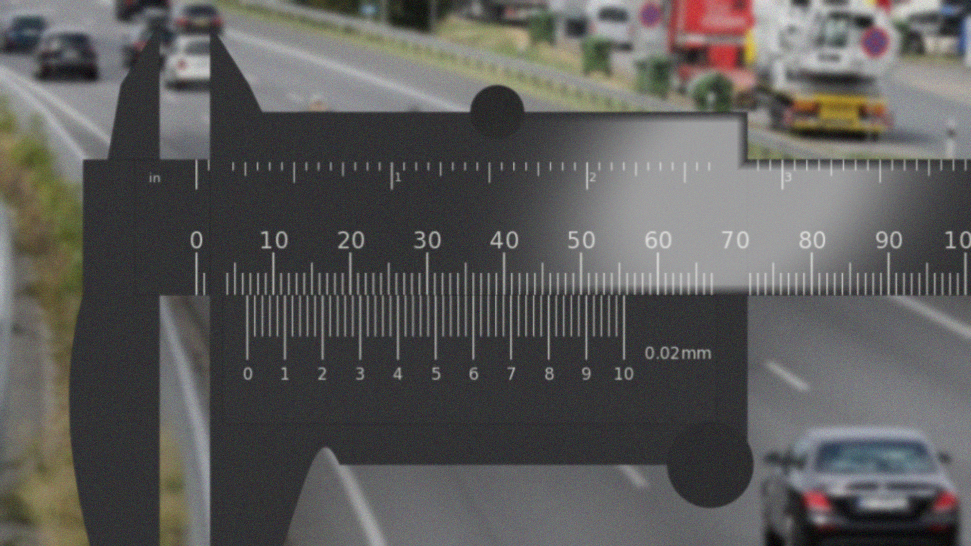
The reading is **6.6** mm
